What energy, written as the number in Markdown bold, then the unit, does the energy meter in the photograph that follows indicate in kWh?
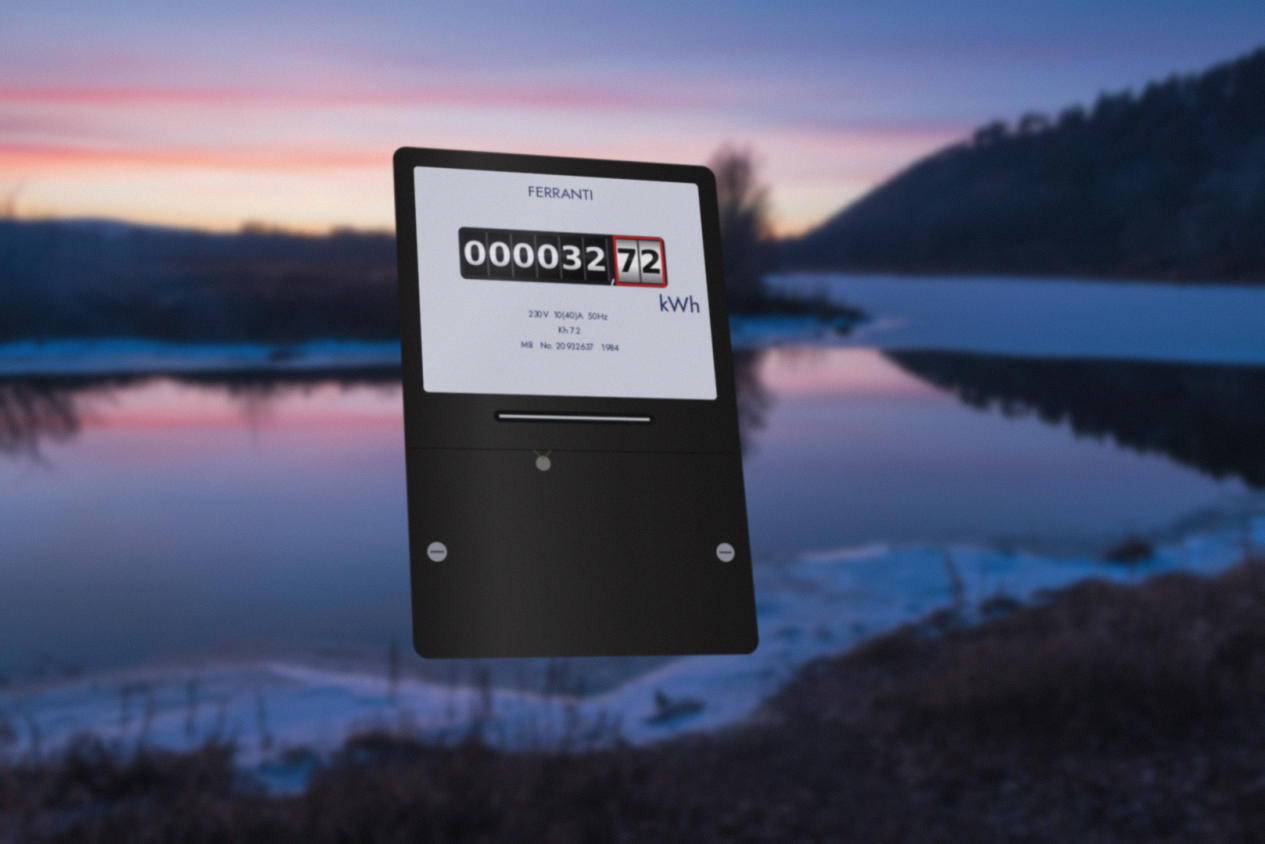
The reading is **32.72** kWh
